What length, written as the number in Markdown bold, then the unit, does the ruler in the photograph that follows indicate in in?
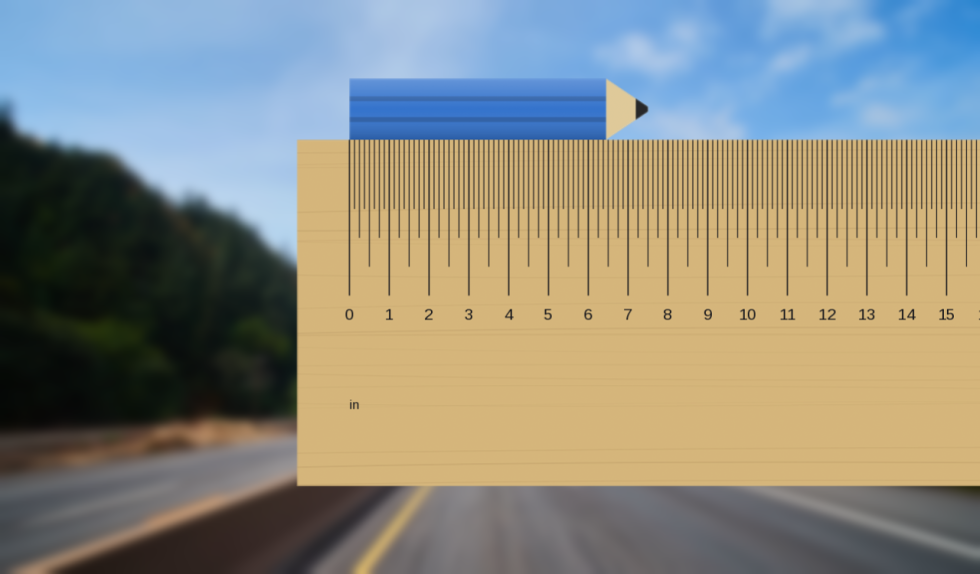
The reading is **7.5** in
